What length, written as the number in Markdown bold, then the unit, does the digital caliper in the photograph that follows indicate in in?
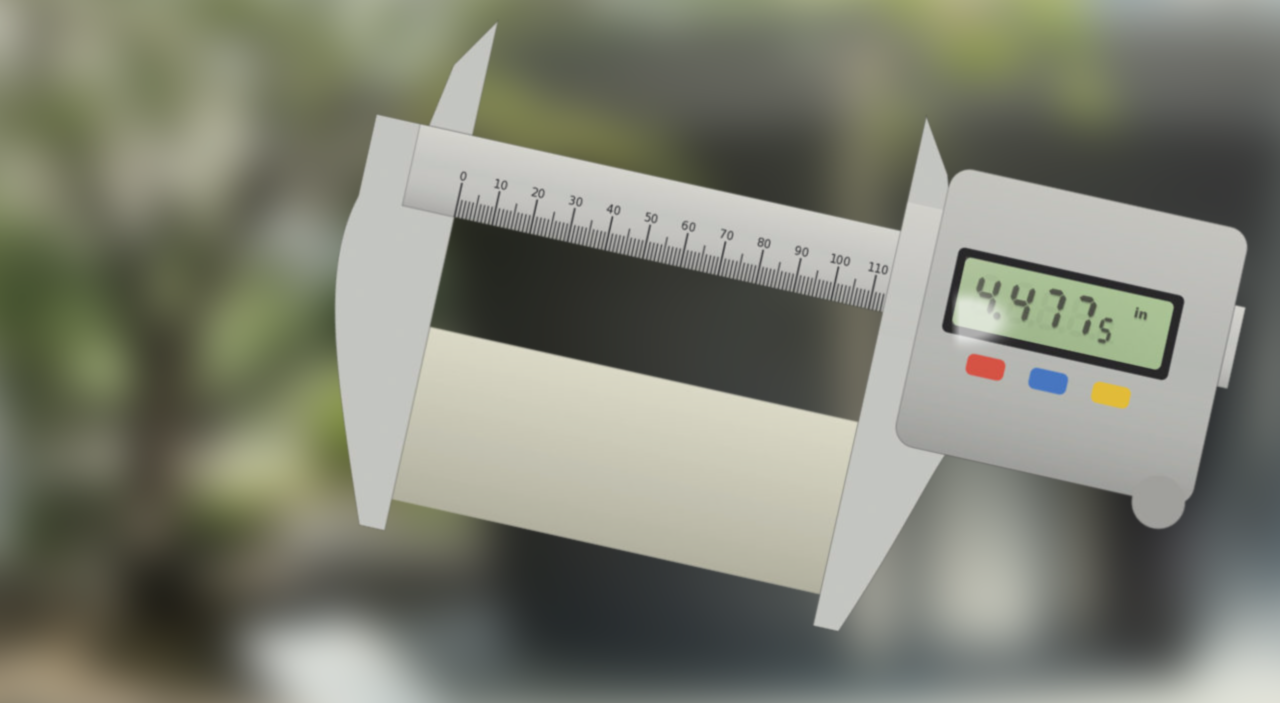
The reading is **4.4775** in
